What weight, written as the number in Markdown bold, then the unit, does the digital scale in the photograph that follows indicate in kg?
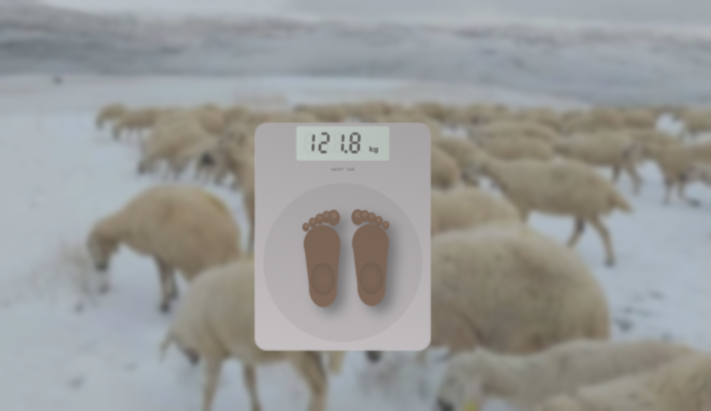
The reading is **121.8** kg
